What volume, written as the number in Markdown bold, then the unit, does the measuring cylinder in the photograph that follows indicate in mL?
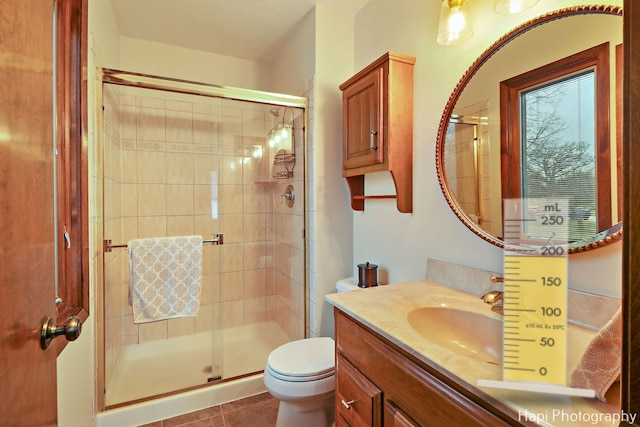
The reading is **190** mL
